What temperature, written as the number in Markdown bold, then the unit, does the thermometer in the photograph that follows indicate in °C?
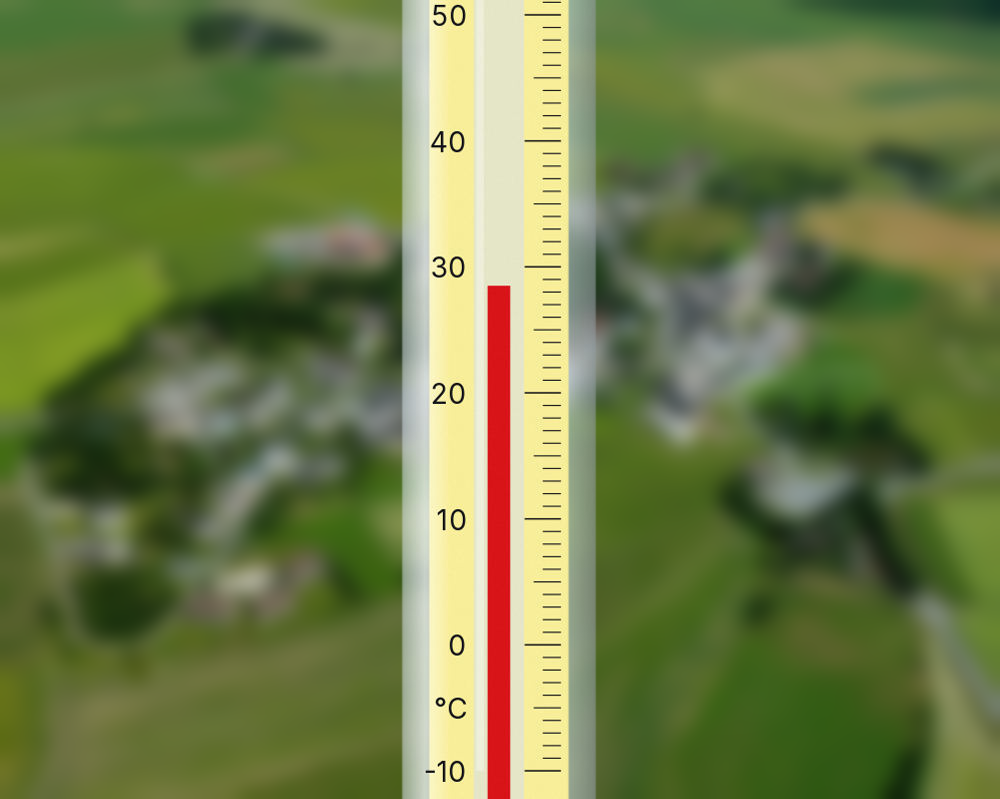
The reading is **28.5** °C
